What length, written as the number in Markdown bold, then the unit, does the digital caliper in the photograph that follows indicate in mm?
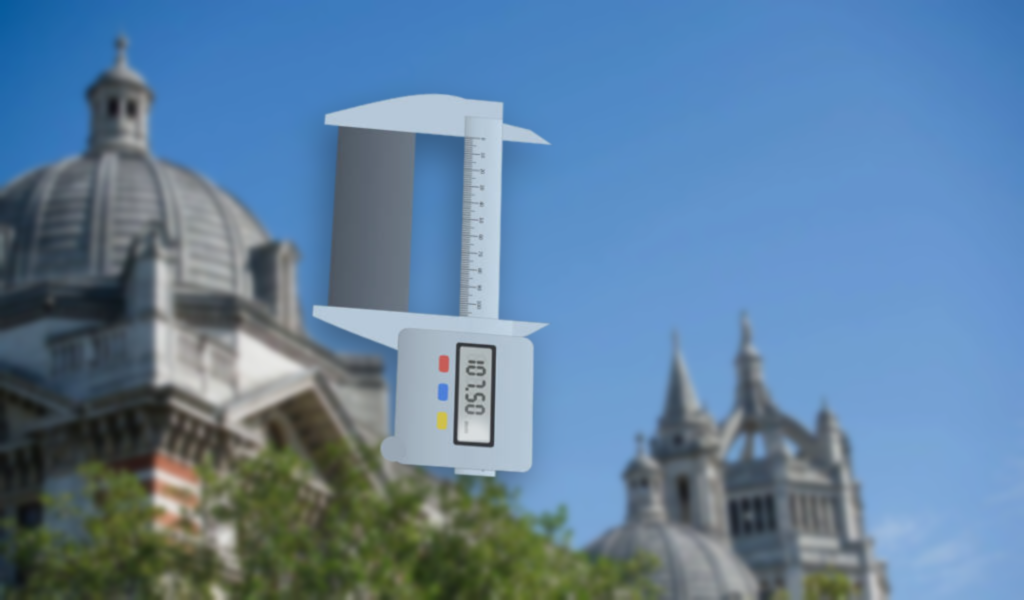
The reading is **107.50** mm
